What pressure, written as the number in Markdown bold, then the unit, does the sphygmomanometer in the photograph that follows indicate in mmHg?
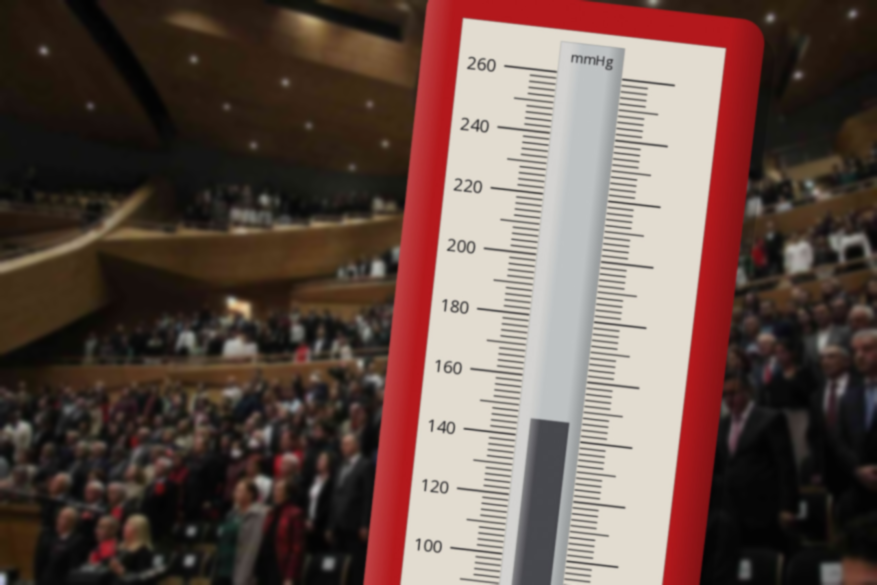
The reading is **146** mmHg
